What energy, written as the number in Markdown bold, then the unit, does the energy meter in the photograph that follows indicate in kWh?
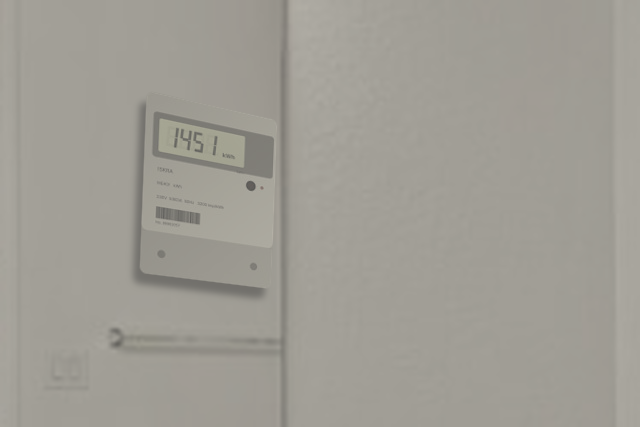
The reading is **1451** kWh
